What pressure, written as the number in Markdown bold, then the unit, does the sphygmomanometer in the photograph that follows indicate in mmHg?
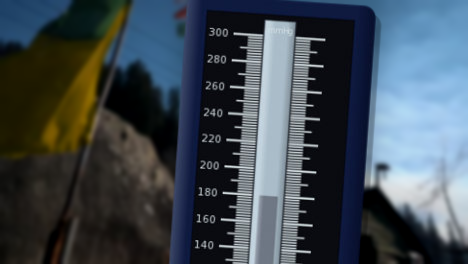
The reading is **180** mmHg
